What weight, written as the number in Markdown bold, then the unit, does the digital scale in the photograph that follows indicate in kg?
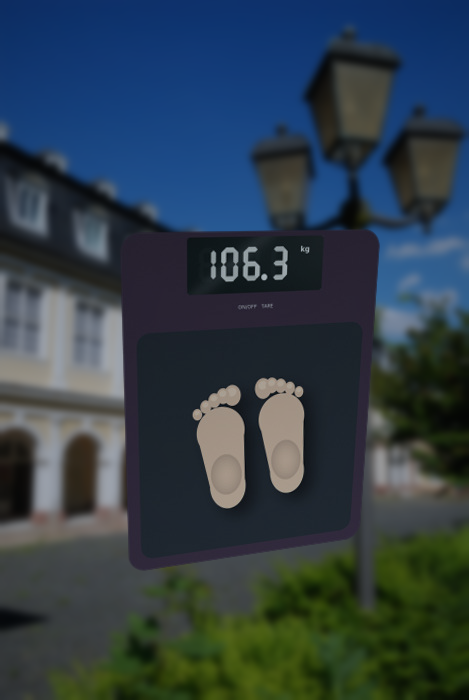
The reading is **106.3** kg
